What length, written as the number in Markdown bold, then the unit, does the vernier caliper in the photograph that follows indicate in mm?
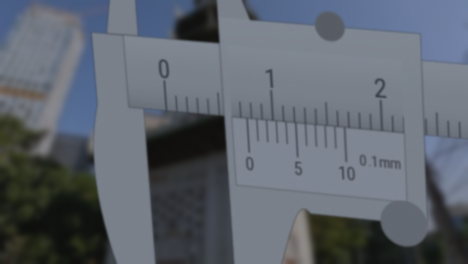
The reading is **7.6** mm
